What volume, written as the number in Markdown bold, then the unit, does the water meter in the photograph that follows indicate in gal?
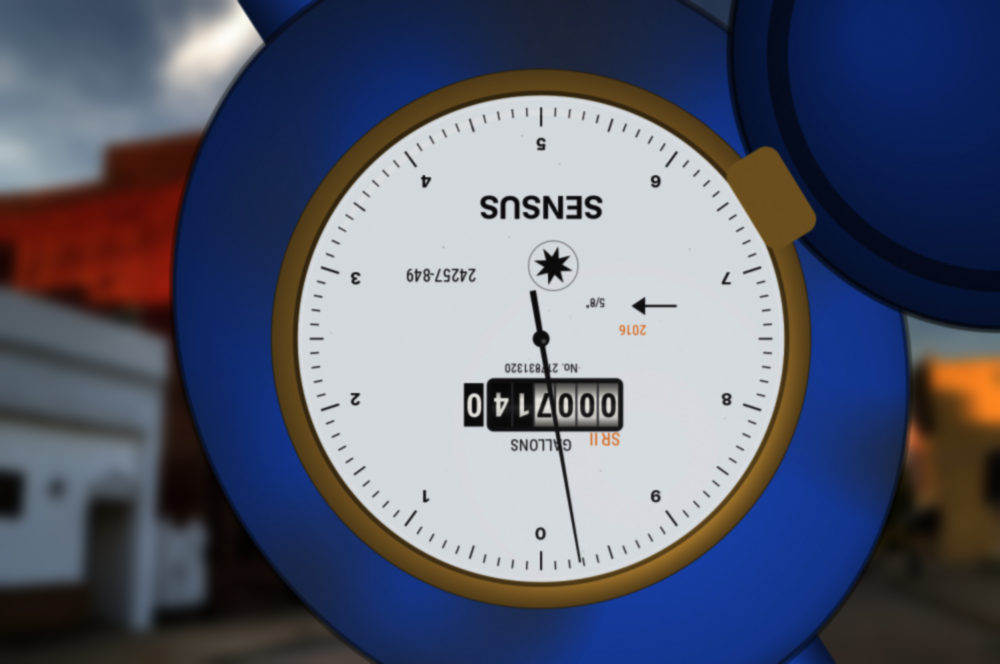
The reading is **7139.7** gal
